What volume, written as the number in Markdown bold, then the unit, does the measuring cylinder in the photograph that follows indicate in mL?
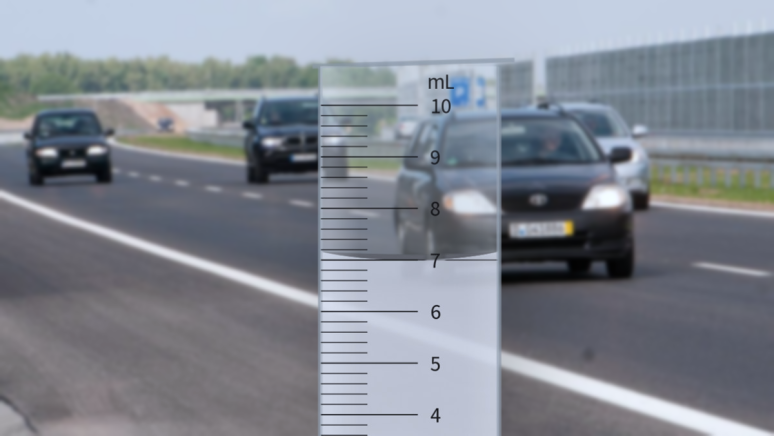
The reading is **7** mL
